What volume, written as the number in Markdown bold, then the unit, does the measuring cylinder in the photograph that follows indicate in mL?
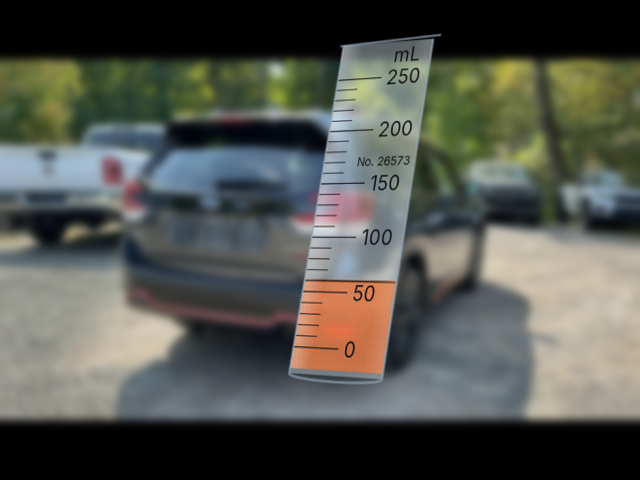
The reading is **60** mL
